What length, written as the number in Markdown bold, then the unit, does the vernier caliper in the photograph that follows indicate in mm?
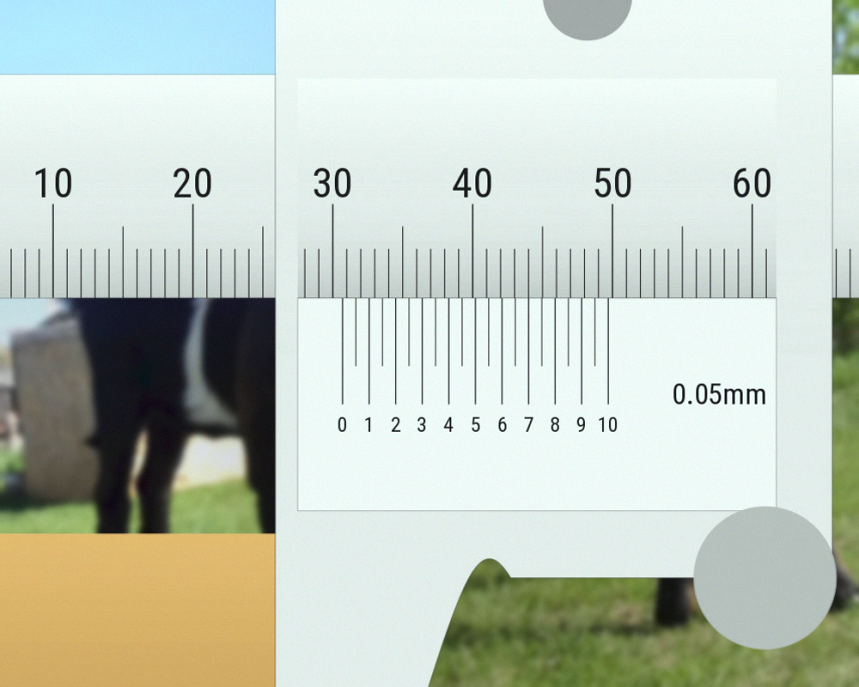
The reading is **30.7** mm
